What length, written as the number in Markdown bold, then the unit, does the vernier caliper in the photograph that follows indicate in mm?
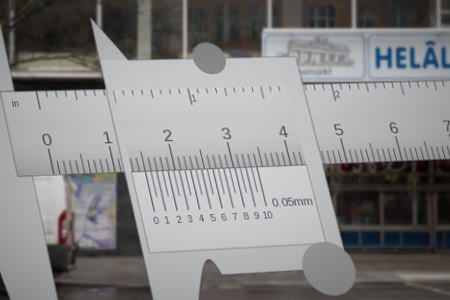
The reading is **15.0** mm
